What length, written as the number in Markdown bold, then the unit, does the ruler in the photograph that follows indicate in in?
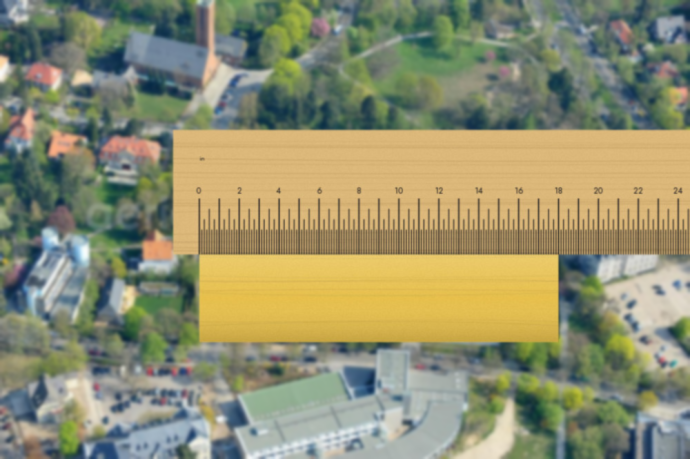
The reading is **18** in
